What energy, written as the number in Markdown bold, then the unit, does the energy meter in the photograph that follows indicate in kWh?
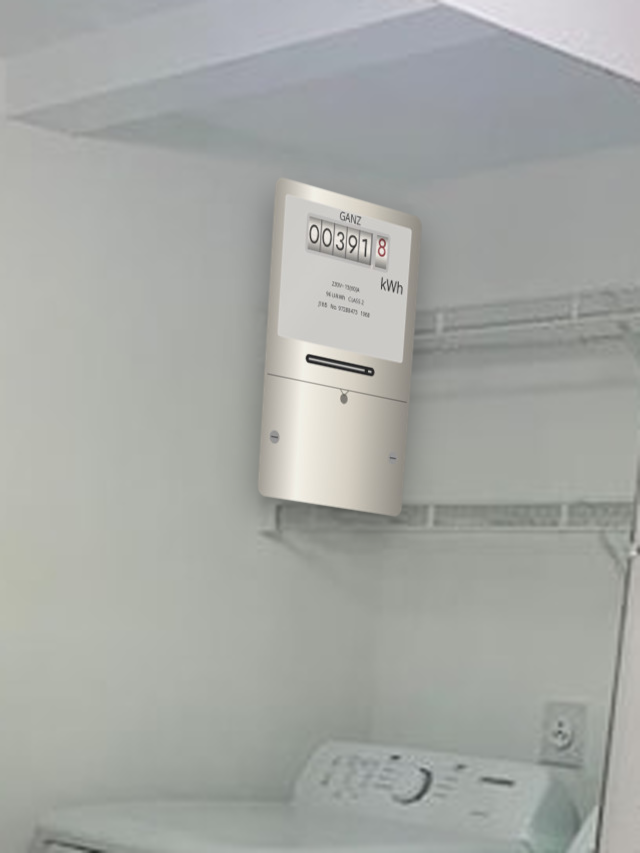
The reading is **391.8** kWh
